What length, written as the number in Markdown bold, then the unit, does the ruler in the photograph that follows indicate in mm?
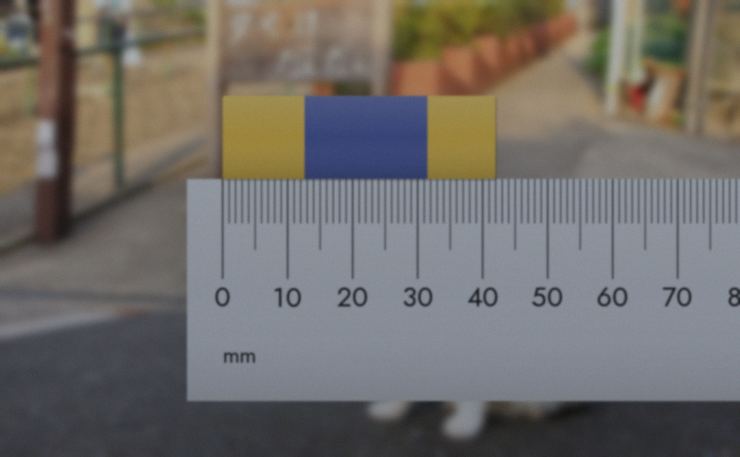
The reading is **42** mm
